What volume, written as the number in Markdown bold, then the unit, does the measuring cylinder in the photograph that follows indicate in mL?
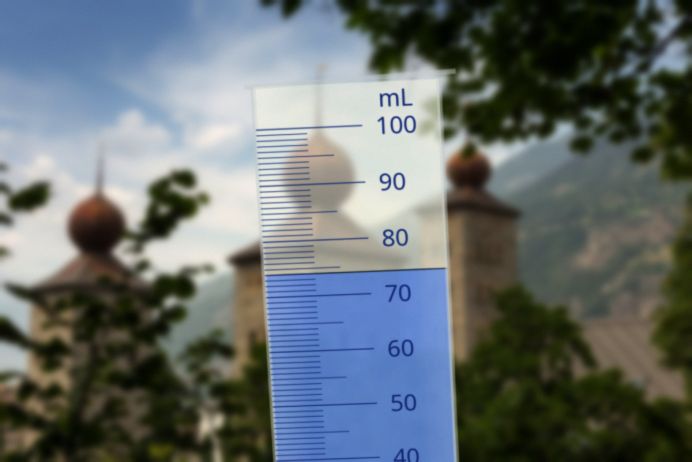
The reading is **74** mL
